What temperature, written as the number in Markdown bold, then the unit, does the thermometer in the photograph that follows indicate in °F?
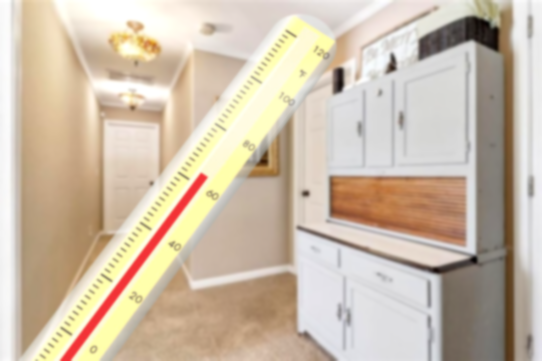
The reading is **64** °F
